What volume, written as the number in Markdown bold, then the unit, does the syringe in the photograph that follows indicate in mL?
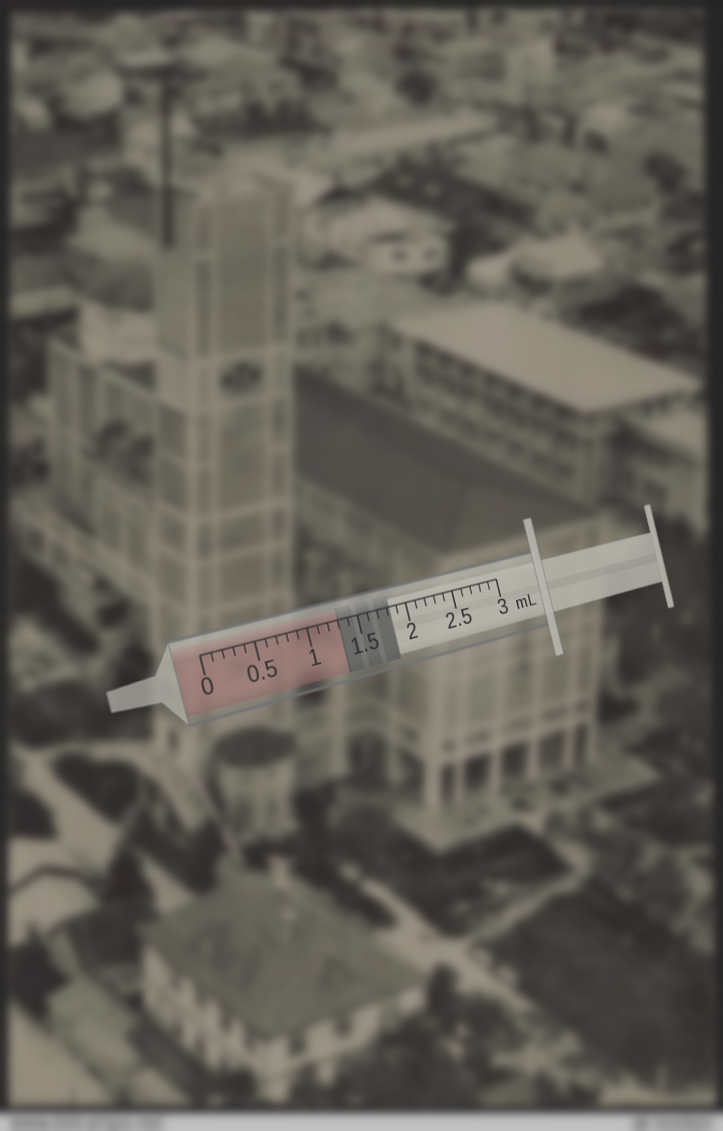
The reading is **1.3** mL
